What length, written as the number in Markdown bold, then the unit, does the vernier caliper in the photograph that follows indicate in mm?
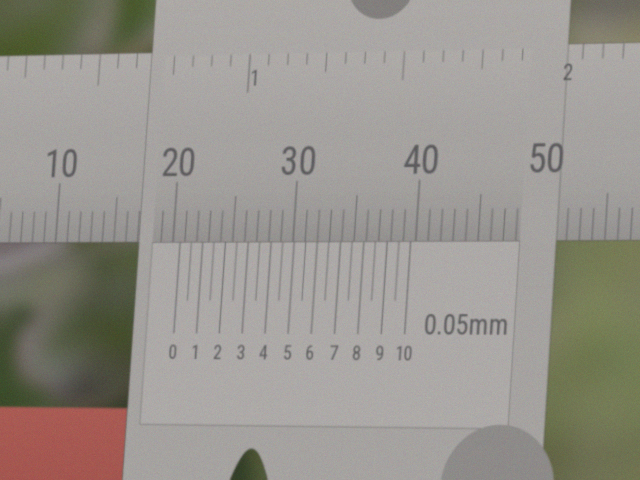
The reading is **20.6** mm
